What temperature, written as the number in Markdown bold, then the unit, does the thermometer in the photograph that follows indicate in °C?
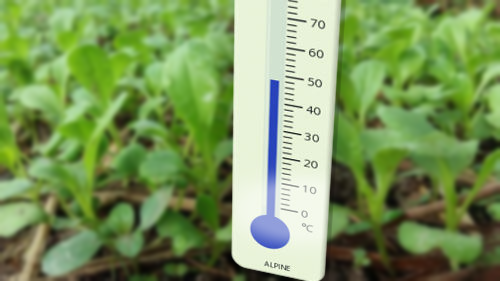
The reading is **48** °C
